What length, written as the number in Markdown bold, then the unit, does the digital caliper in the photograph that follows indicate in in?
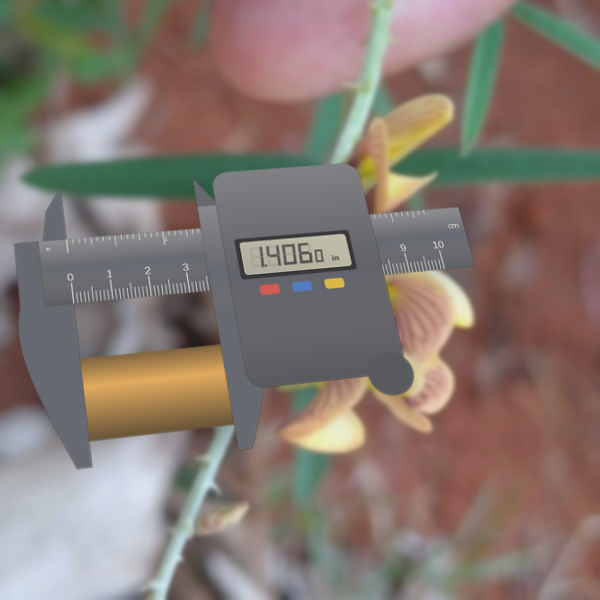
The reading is **1.4060** in
